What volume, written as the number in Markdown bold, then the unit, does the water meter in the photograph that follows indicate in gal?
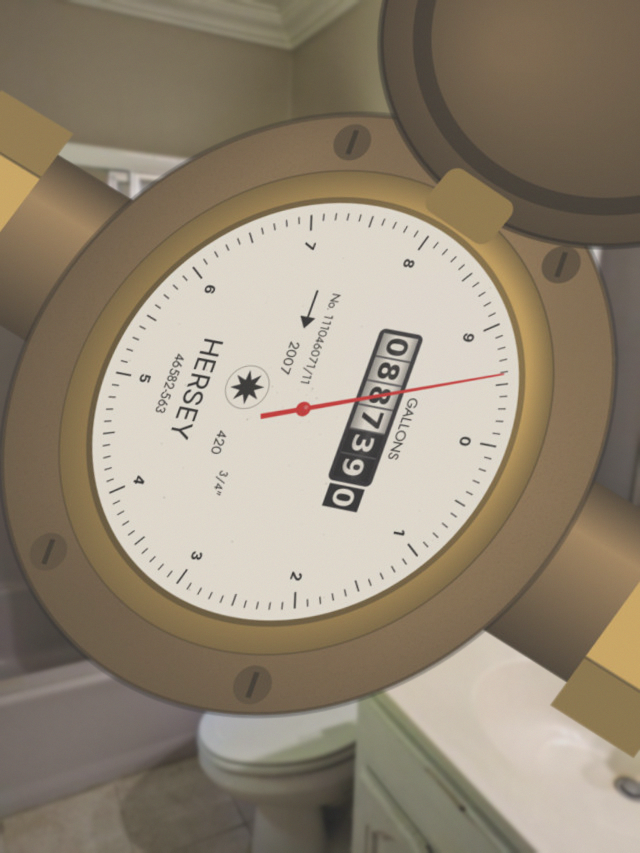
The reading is **887389.4** gal
